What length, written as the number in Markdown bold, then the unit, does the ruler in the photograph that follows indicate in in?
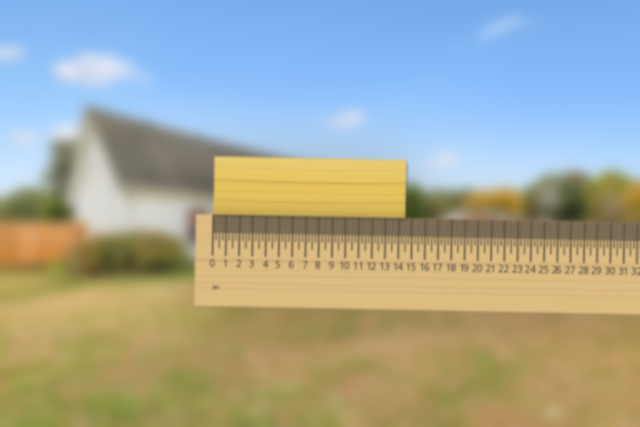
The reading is **14.5** in
